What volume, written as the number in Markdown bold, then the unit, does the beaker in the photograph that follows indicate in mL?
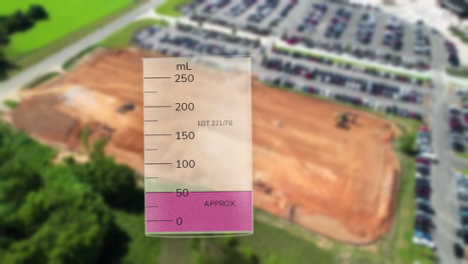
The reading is **50** mL
